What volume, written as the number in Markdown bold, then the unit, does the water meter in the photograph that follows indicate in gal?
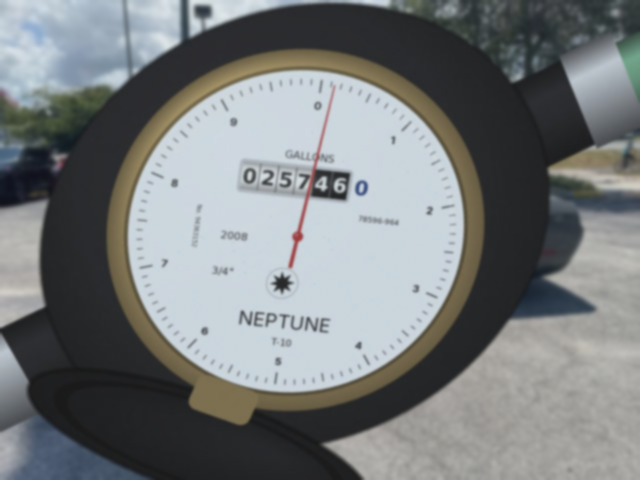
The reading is **257460.1** gal
